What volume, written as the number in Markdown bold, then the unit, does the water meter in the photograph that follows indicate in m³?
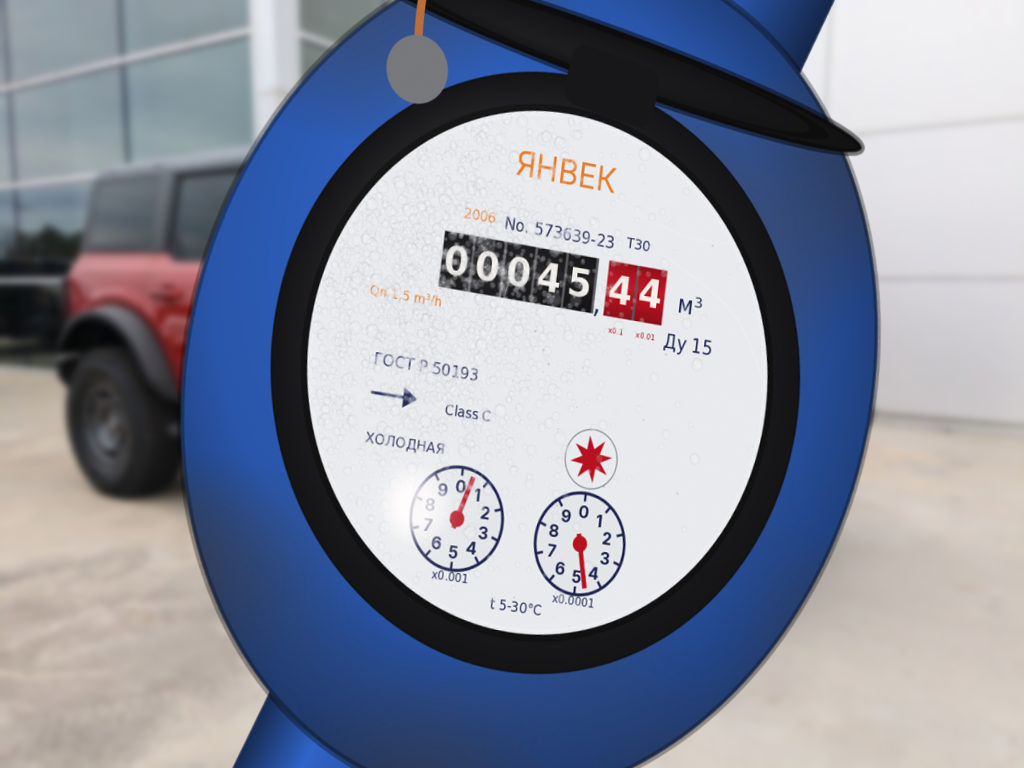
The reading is **45.4404** m³
